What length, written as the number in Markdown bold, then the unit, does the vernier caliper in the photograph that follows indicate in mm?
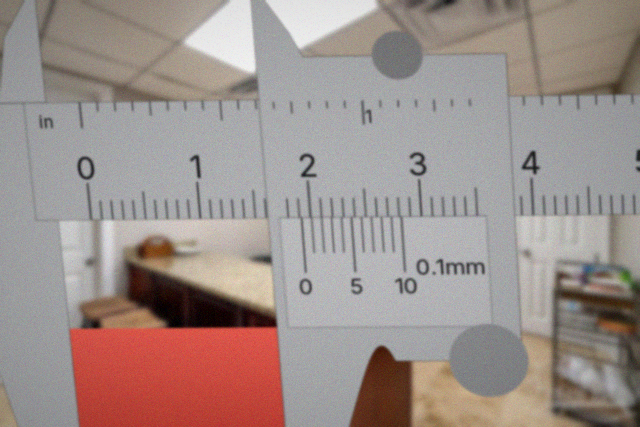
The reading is **19.2** mm
